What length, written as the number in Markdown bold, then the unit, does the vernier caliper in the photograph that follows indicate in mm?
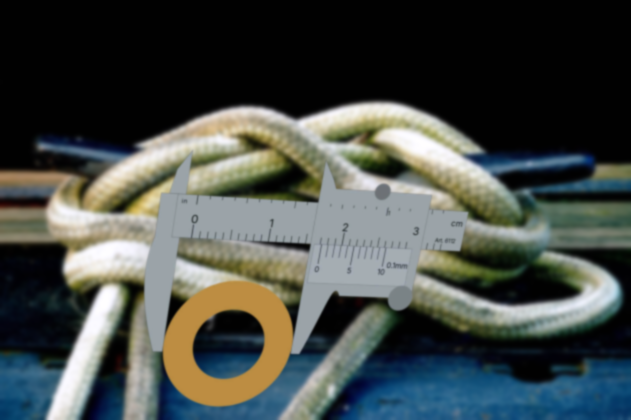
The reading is **17.2** mm
